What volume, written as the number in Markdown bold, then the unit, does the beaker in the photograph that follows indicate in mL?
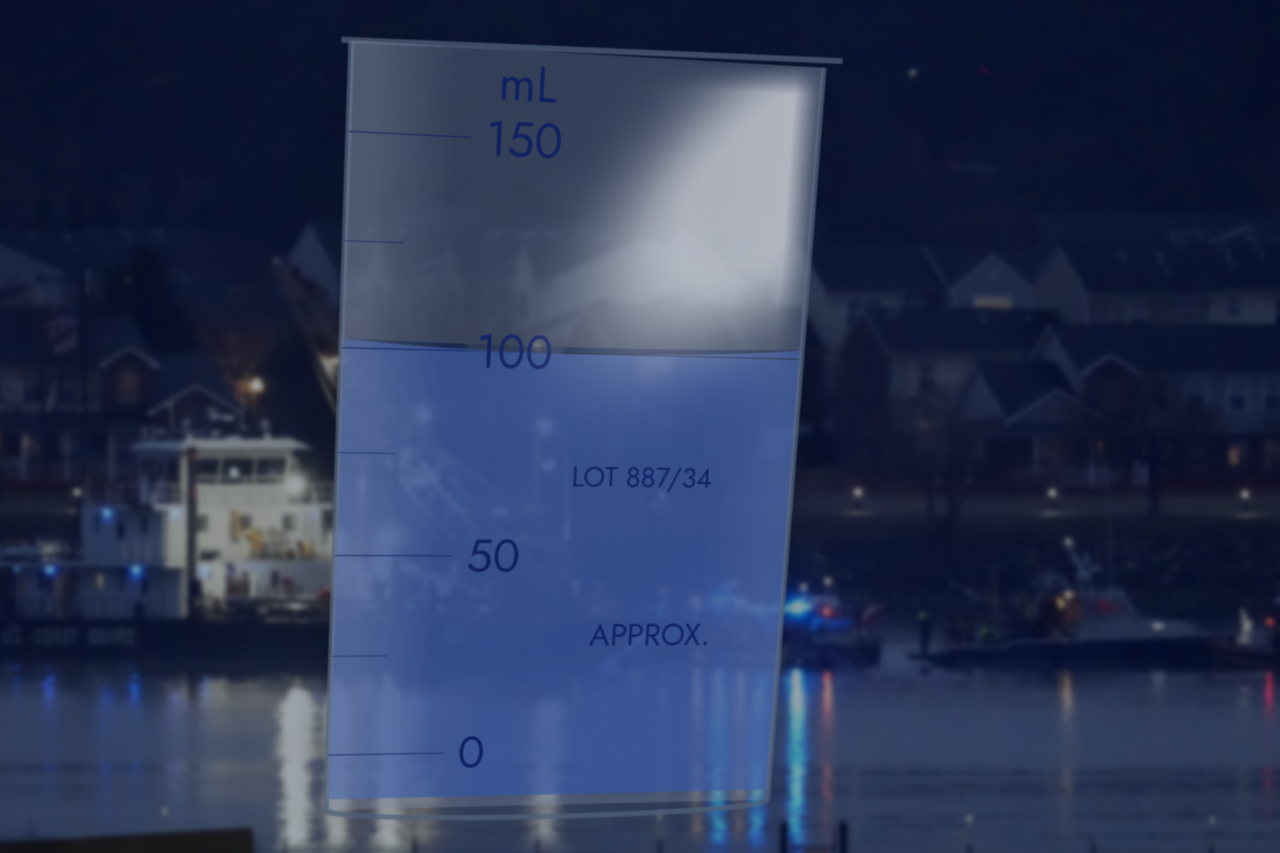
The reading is **100** mL
